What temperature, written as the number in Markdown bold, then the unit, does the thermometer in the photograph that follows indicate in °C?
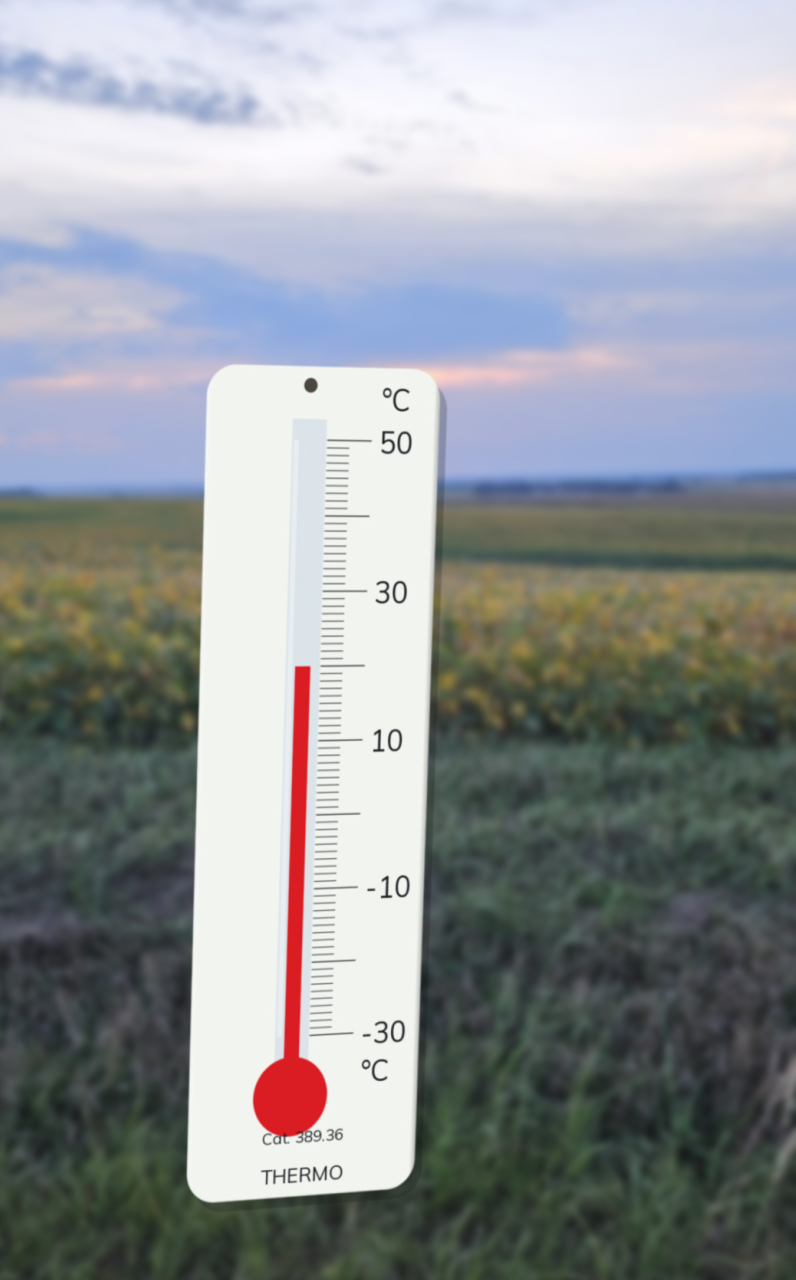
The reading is **20** °C
